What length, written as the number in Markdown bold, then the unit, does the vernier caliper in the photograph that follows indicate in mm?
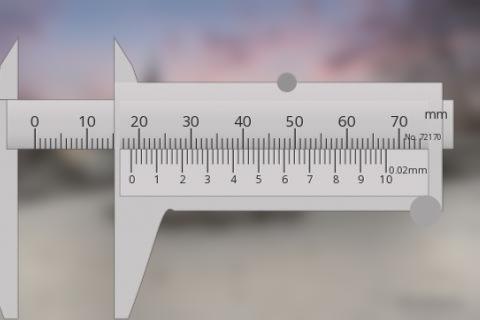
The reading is **18.5** mm
